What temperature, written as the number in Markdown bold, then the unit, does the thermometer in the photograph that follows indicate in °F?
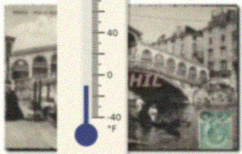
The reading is **-10** °F
